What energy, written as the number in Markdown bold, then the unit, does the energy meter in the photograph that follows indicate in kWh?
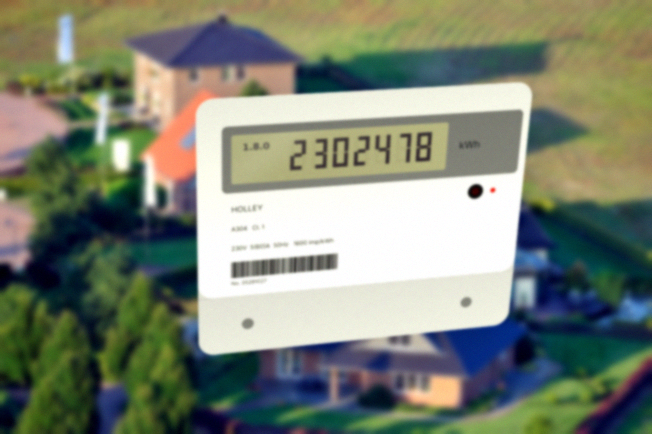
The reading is **2302478** kWh
